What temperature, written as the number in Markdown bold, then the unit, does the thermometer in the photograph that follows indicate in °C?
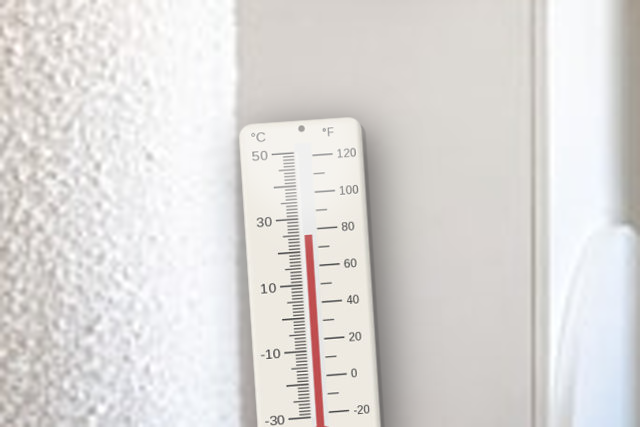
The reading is **25** °C
